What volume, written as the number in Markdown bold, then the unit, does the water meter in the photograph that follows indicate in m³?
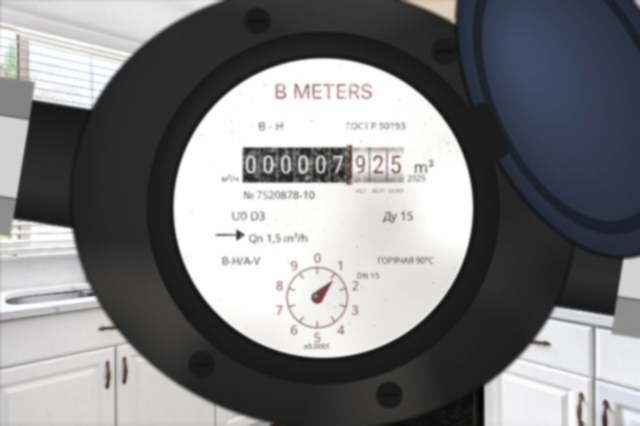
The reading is **7.9251** m³
